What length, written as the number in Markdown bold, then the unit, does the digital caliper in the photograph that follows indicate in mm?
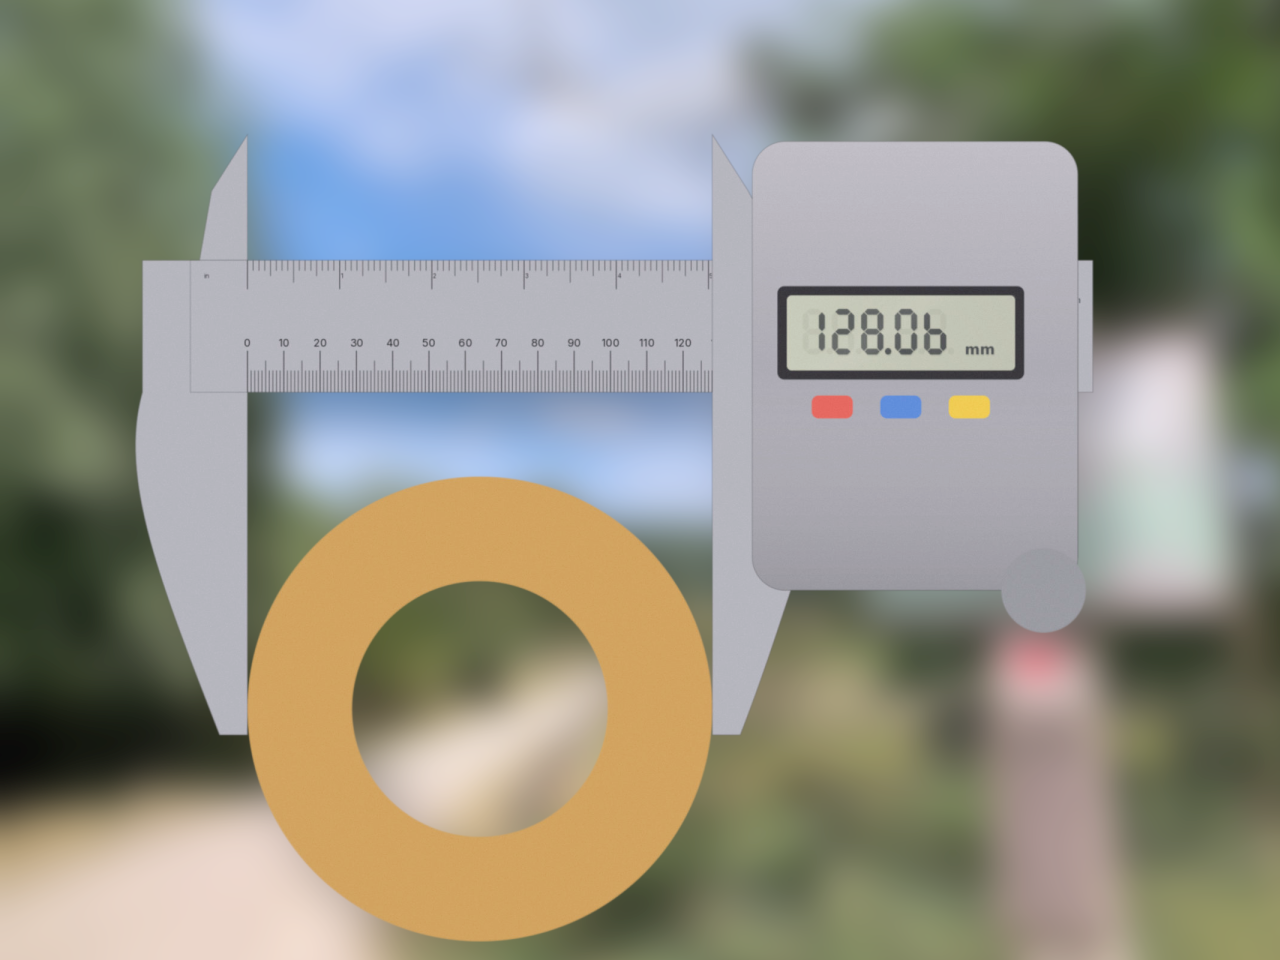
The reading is **128.06** mm
